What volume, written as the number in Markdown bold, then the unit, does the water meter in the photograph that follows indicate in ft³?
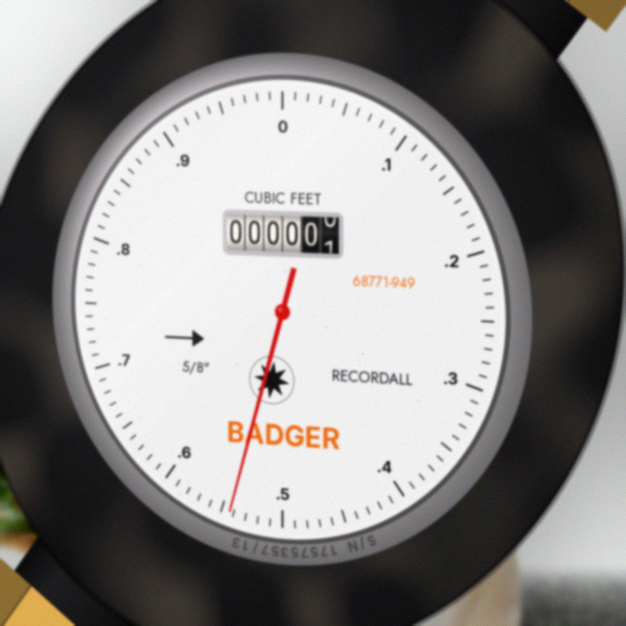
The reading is **0.54** ft³
